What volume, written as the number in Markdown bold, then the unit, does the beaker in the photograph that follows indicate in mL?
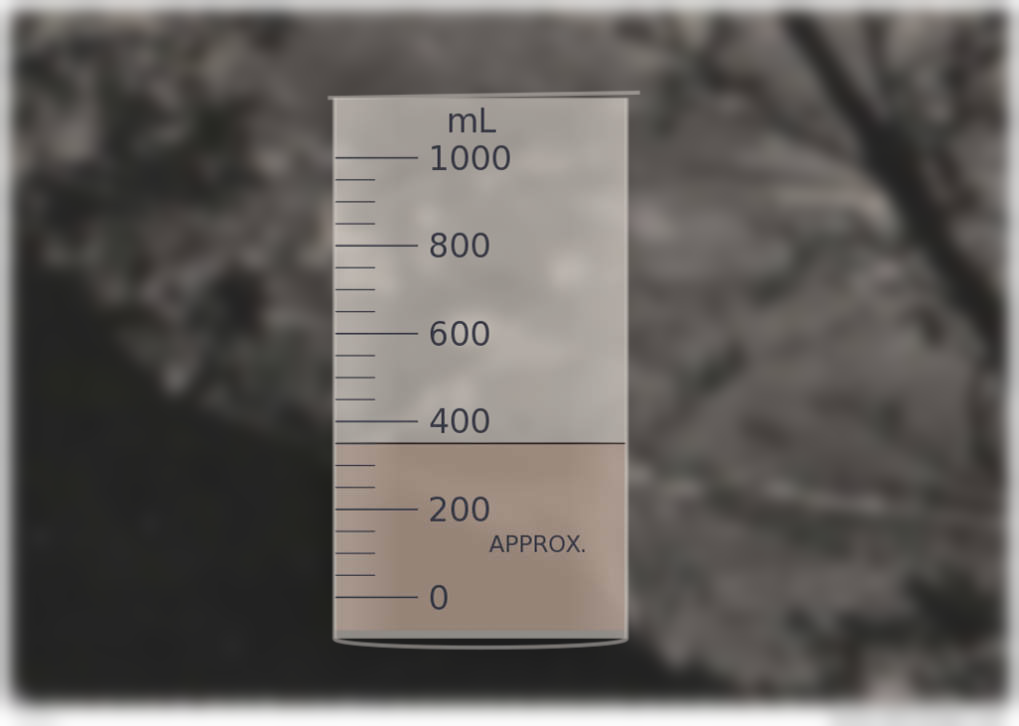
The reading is **350** mL
